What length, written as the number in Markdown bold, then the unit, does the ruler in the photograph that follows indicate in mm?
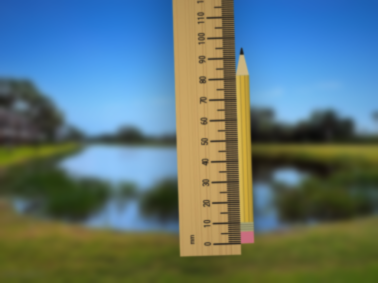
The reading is **95** mm
